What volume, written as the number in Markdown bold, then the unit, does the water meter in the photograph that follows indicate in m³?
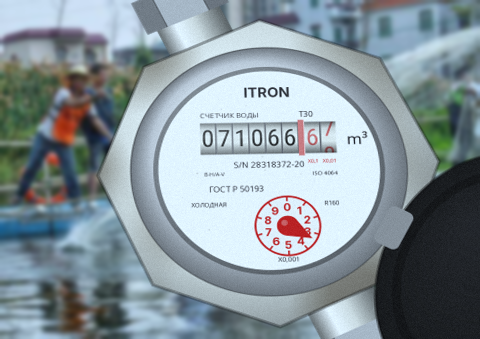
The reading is **71066.673** m³
